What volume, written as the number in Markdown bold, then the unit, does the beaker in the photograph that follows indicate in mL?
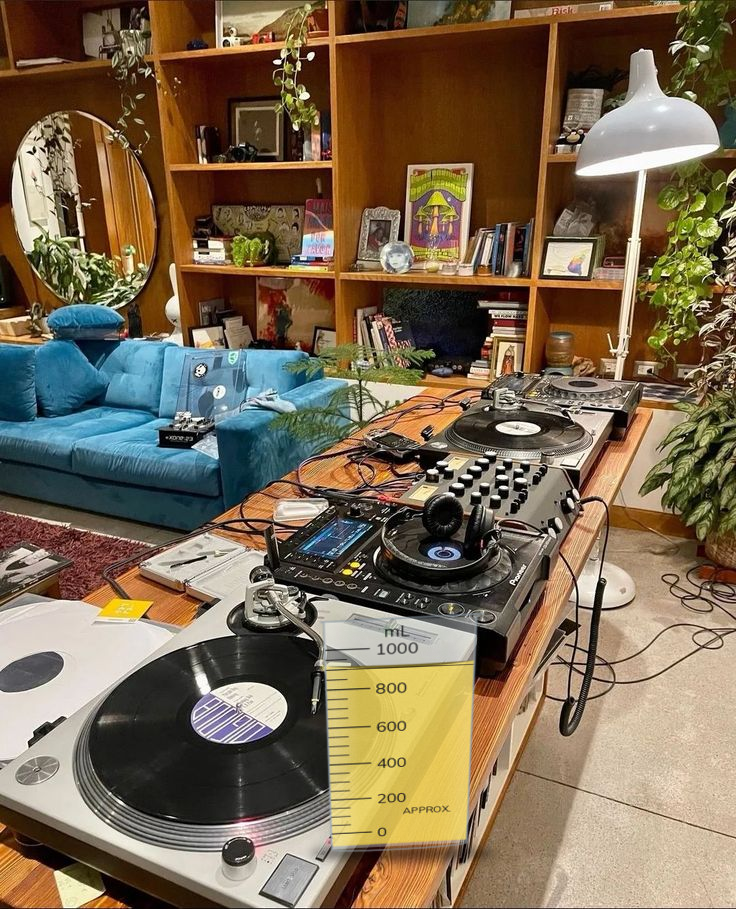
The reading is **900** mL
